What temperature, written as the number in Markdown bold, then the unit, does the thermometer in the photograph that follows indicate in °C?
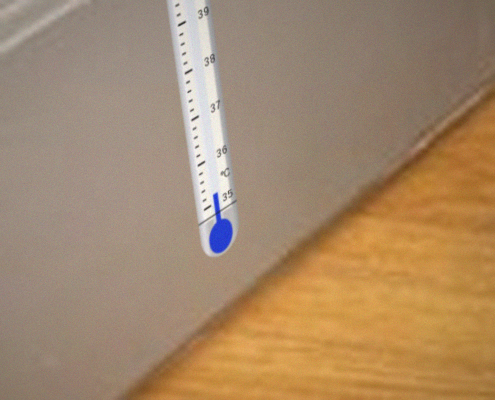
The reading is **35.2** °C
